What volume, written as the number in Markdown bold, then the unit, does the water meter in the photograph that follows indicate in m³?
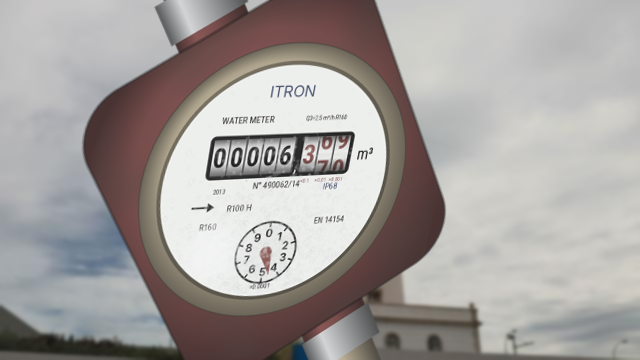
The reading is **6.3694** m³
